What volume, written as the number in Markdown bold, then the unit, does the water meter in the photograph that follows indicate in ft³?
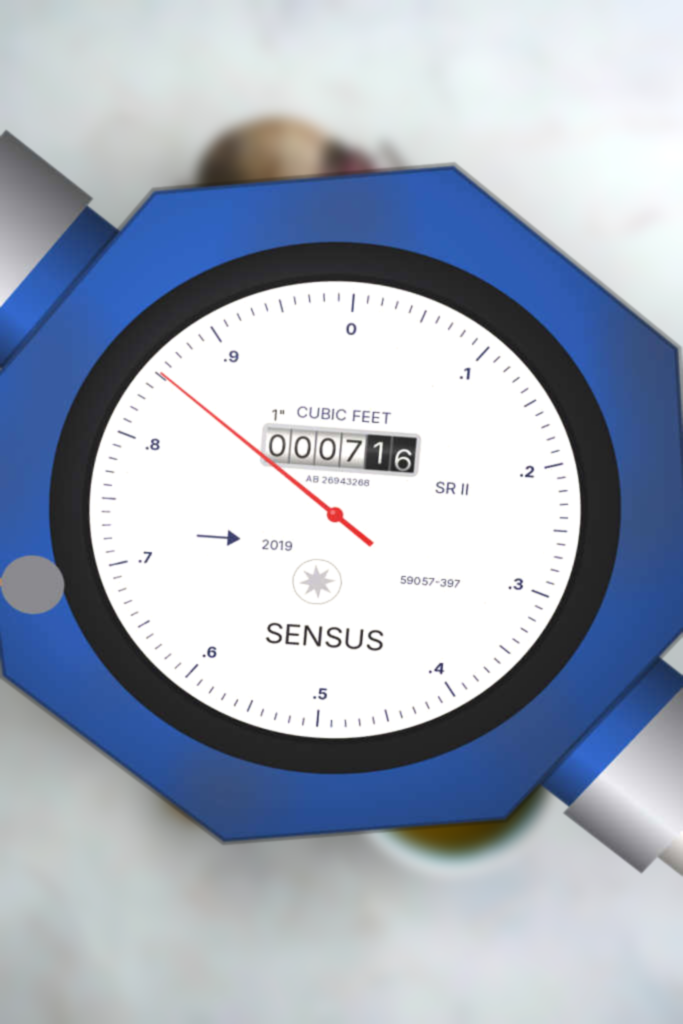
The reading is **715.85** ft³
